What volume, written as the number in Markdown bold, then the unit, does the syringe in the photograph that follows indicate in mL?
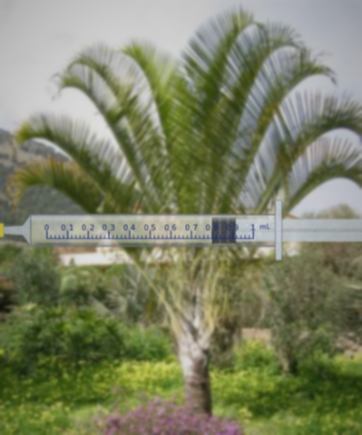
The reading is **0.8** mL
